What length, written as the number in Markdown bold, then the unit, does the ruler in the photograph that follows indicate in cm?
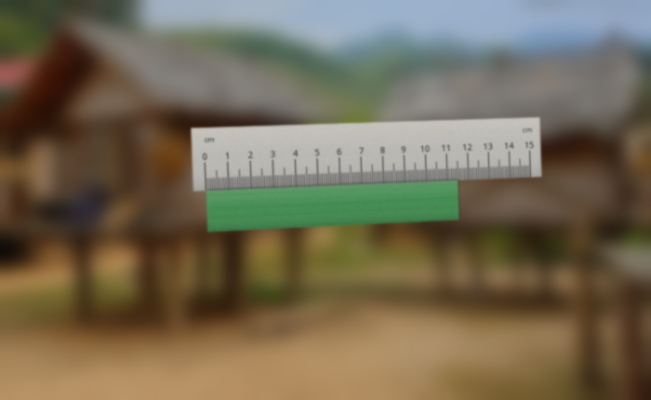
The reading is **11.5** cm
